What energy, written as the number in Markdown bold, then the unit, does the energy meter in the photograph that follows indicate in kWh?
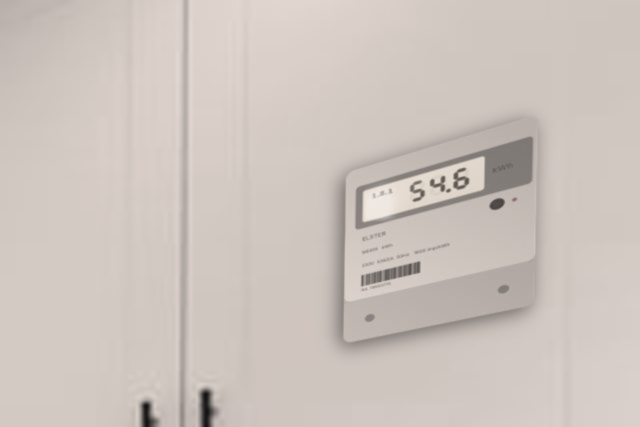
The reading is **54.6** kWh
